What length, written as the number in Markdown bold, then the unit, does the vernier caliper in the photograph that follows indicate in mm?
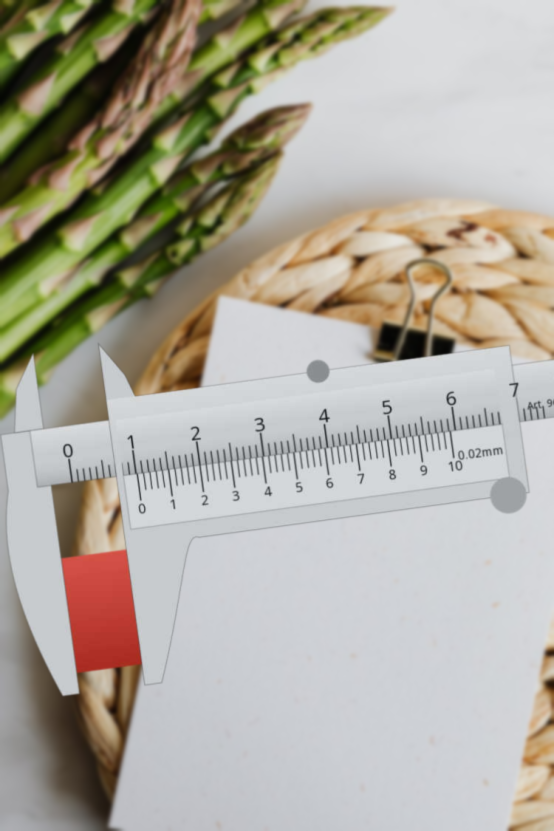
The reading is **10.2** mm
